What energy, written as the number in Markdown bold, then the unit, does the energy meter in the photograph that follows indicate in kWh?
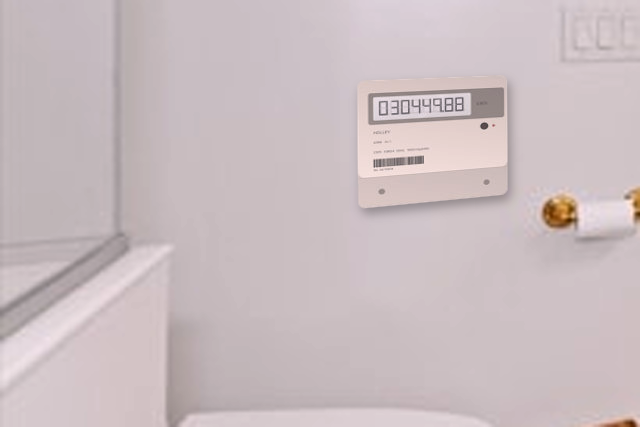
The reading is **30449.88** kWh
